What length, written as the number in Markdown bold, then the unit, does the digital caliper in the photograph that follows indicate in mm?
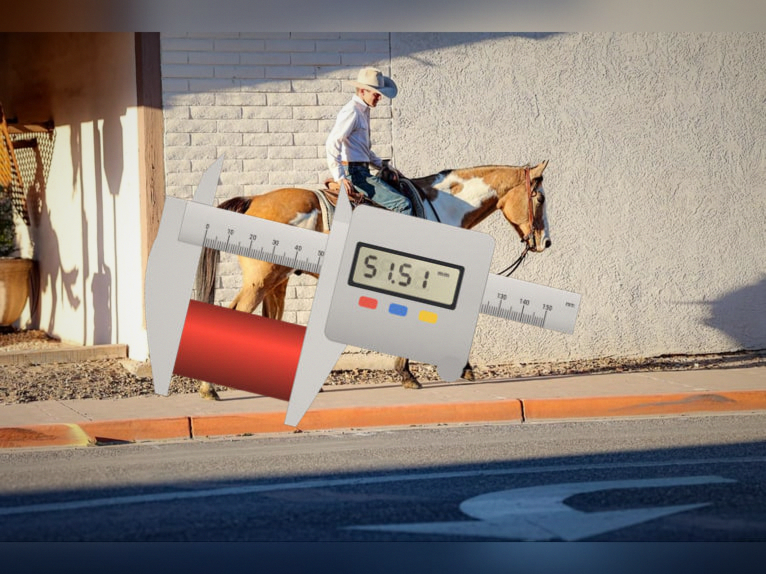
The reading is **51.51** mm
